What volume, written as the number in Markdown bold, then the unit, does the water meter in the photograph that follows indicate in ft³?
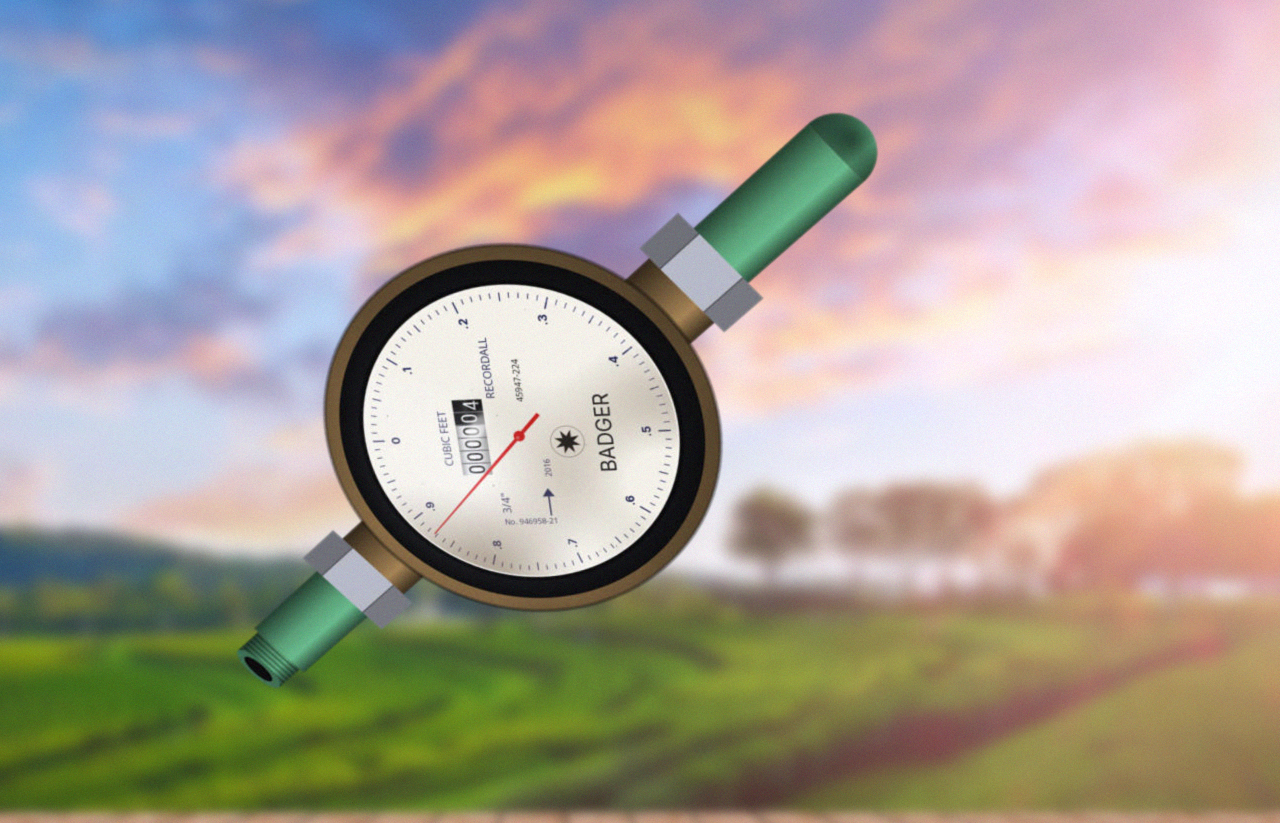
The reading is **3.87** ft³
